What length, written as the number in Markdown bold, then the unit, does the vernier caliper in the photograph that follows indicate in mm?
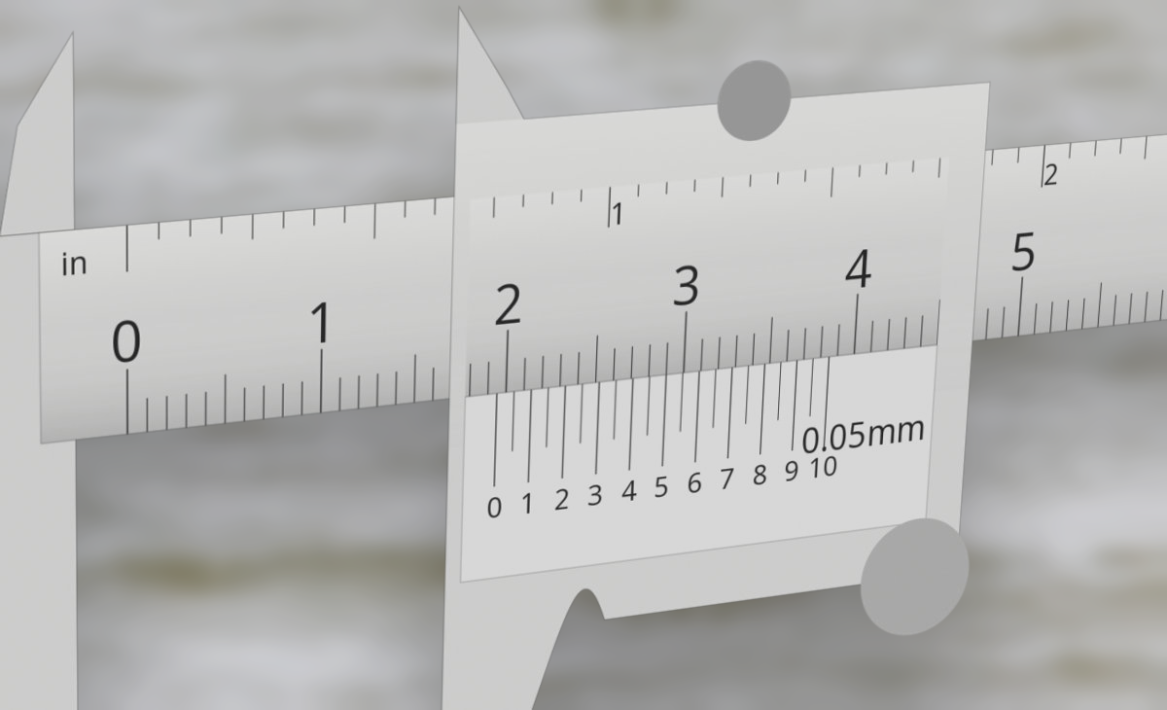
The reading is **19.5** mm
